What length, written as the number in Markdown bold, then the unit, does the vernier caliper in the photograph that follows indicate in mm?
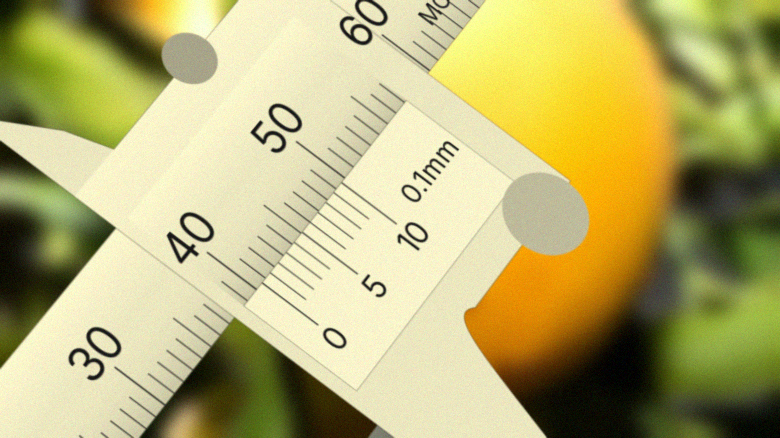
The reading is **40.6** mm
